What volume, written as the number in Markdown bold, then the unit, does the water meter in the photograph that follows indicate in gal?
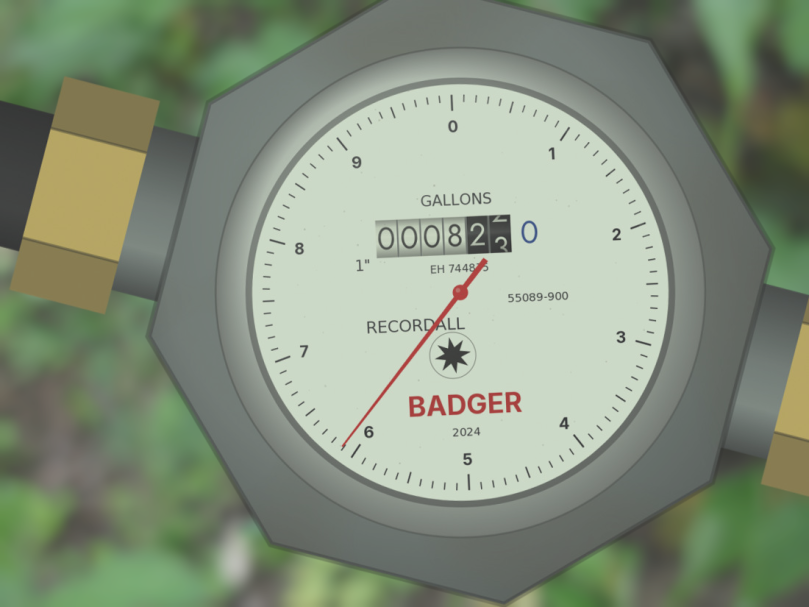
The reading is **8226.1** gal
